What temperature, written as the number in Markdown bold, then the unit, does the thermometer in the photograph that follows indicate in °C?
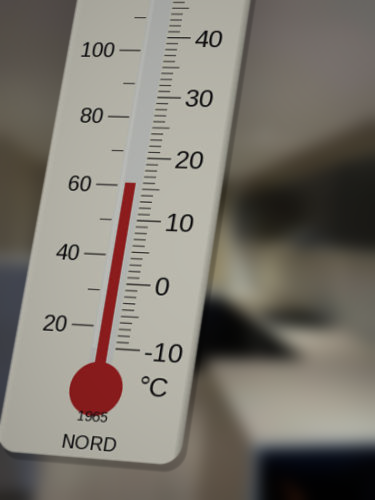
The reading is **16** °C
